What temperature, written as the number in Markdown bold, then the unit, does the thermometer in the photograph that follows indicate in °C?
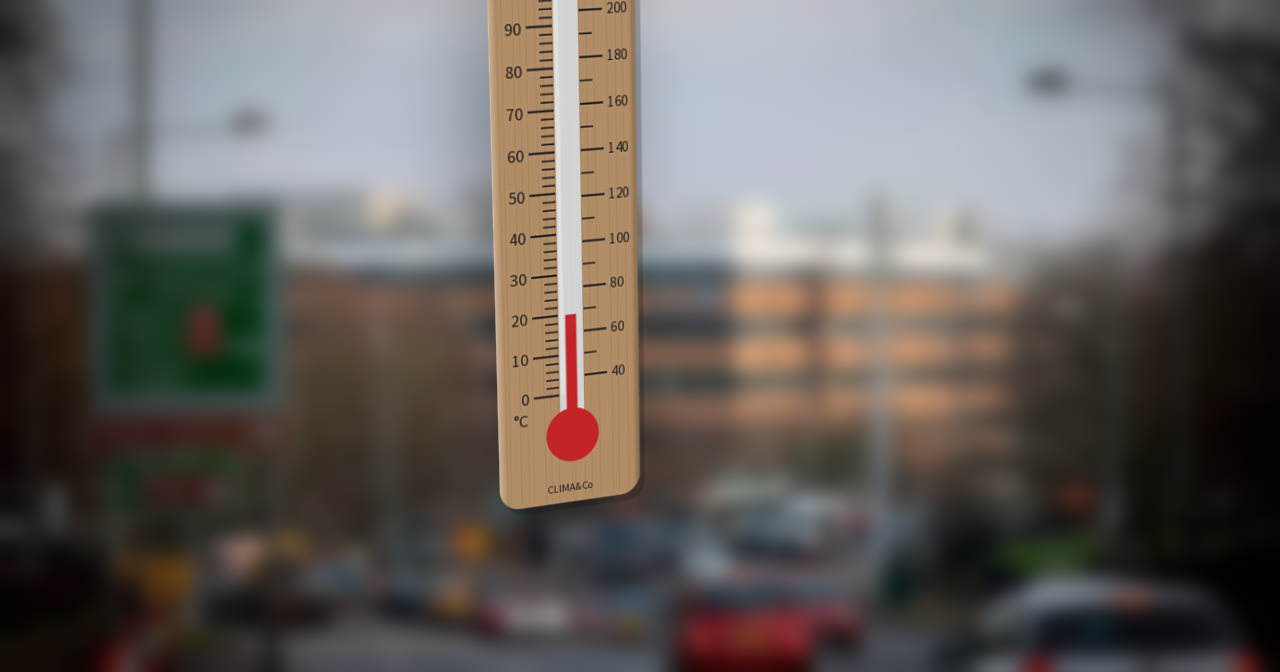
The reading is **20** °C
